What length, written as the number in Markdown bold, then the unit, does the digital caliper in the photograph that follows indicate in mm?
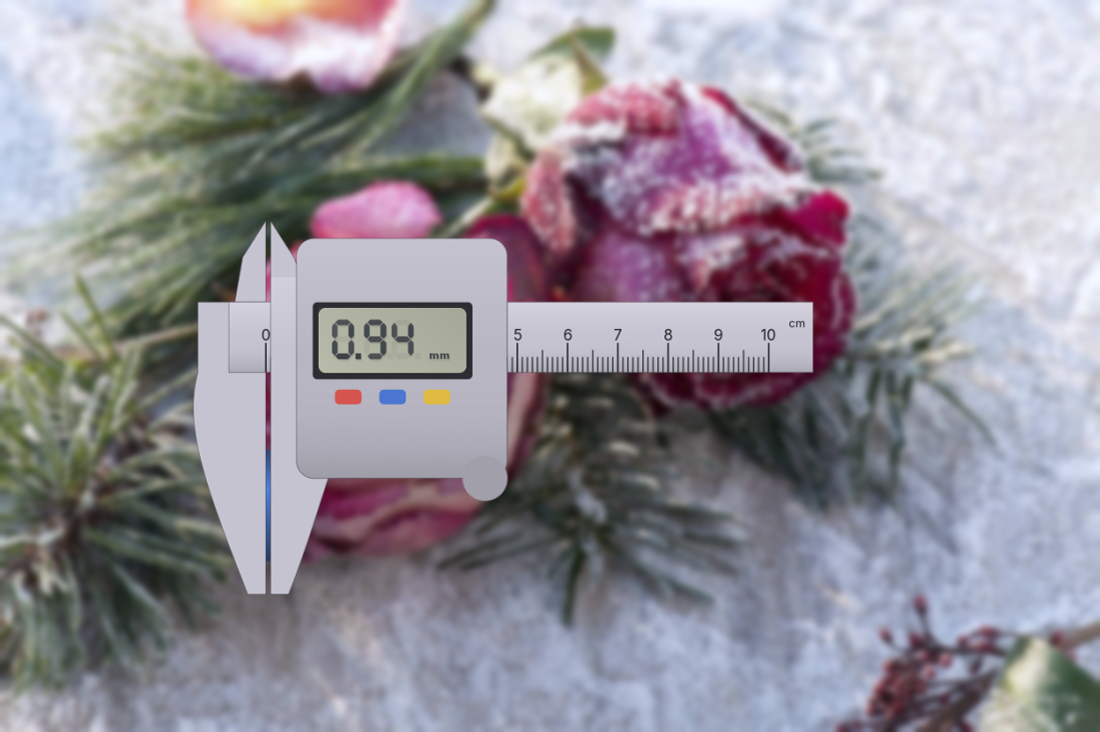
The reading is **0.94** mm
